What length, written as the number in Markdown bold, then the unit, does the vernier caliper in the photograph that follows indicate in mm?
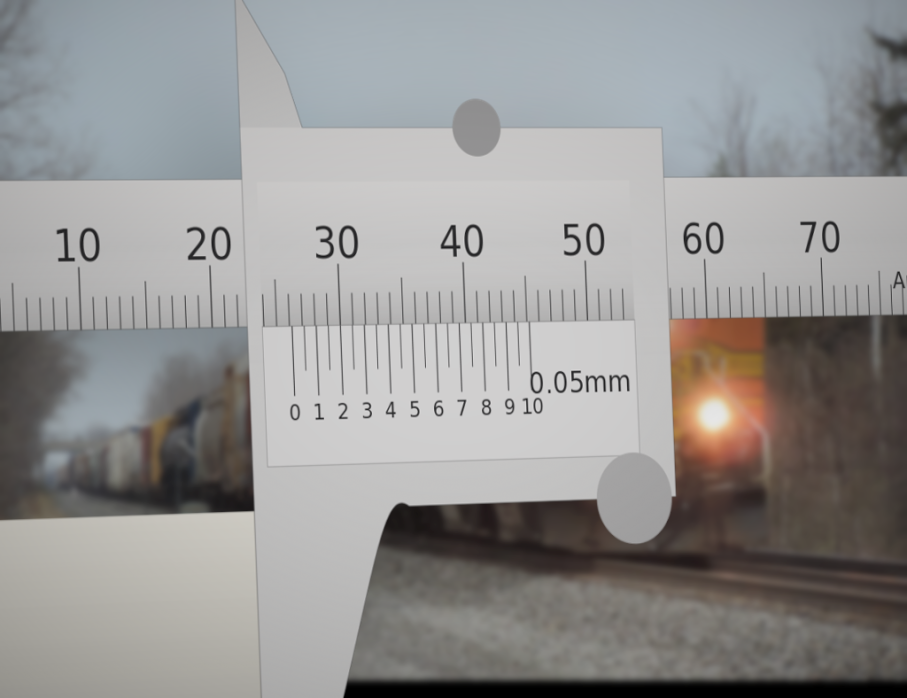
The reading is **26.2** mm
